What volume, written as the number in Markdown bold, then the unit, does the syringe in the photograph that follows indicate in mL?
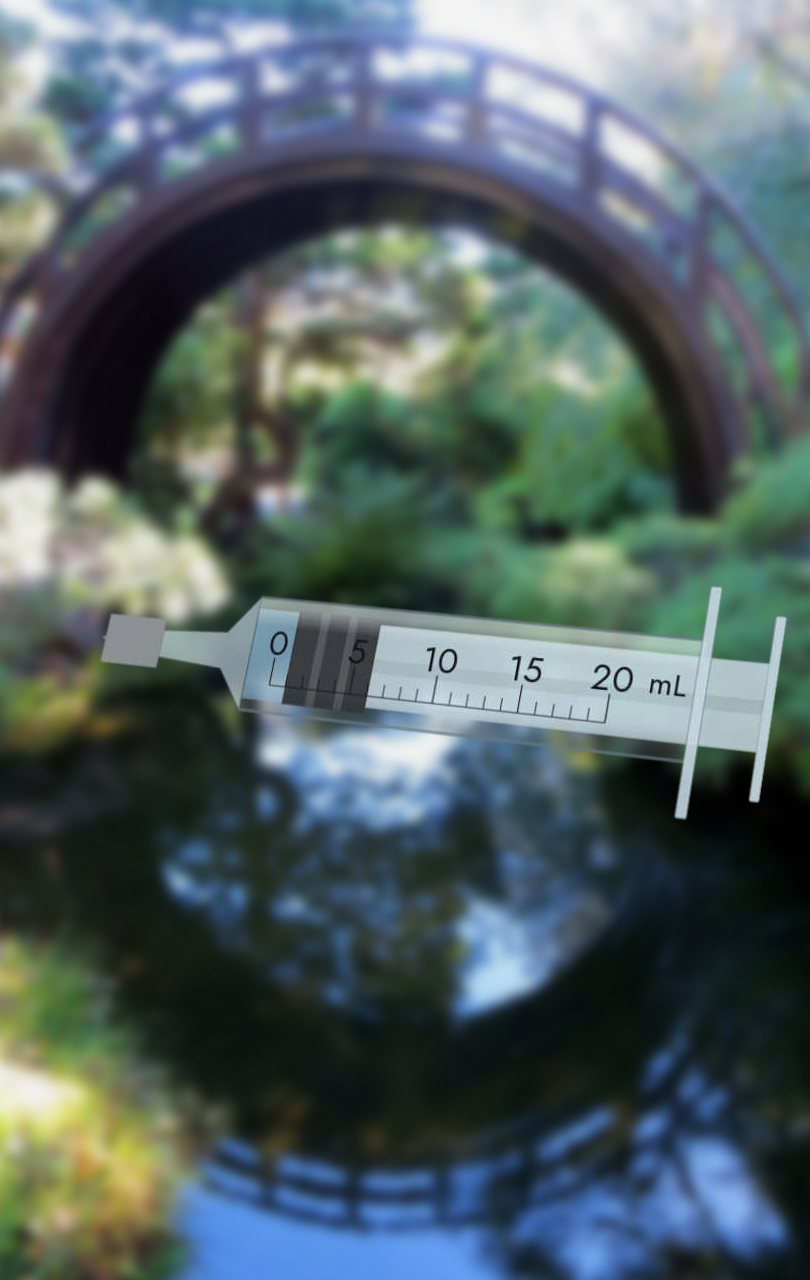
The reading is **1** mL
